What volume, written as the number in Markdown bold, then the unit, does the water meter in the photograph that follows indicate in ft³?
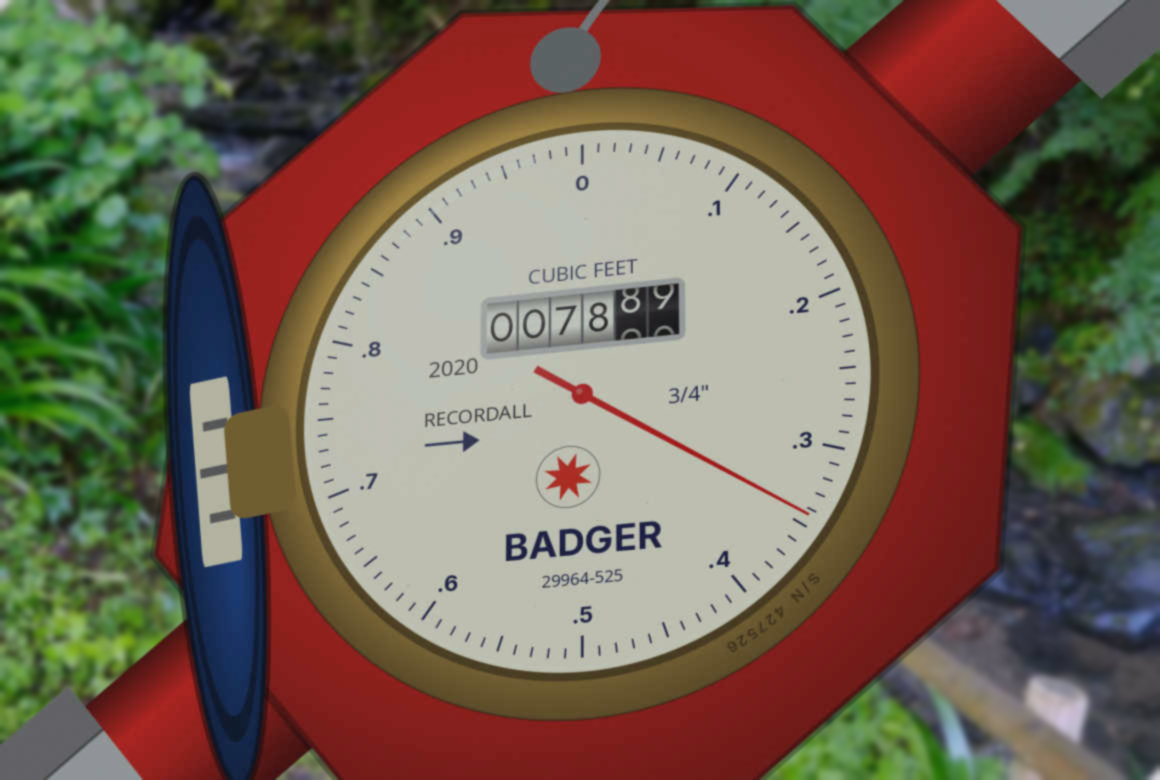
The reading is **7889.34** ft³
